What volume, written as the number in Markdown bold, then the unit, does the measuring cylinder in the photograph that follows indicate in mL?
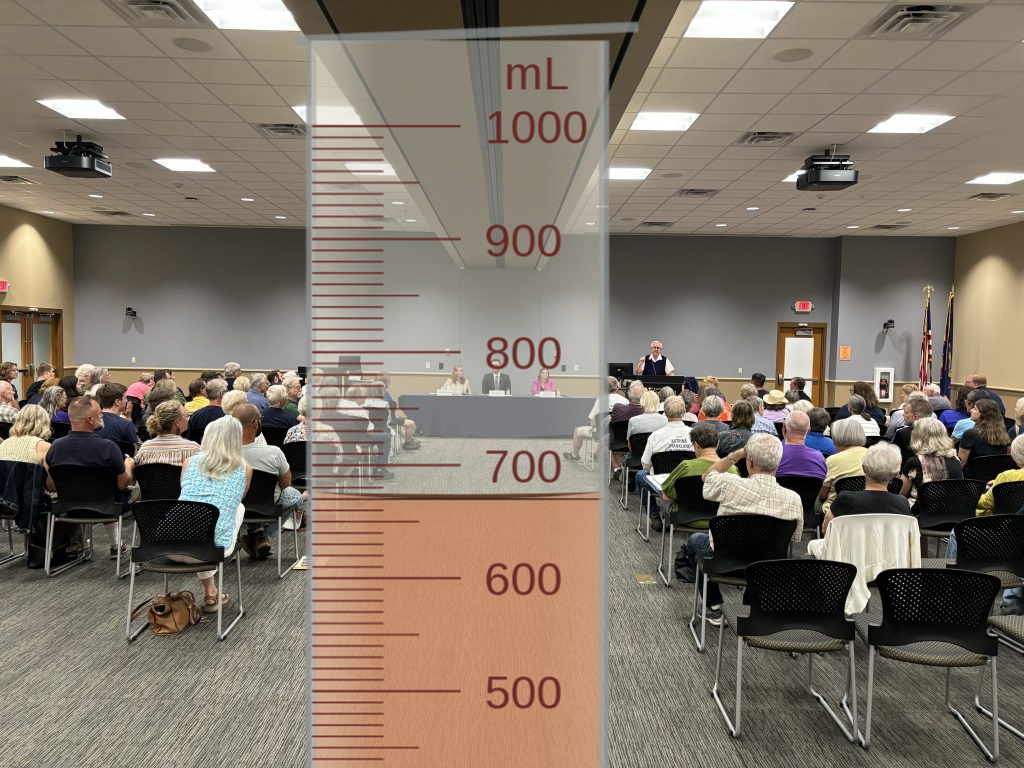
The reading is **670** mL
